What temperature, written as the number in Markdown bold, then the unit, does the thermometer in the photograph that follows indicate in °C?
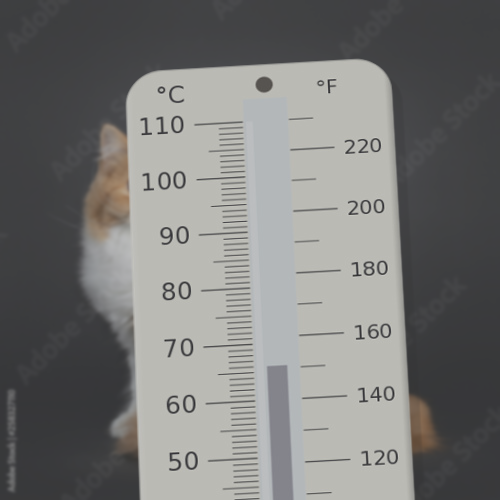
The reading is **66** °C
